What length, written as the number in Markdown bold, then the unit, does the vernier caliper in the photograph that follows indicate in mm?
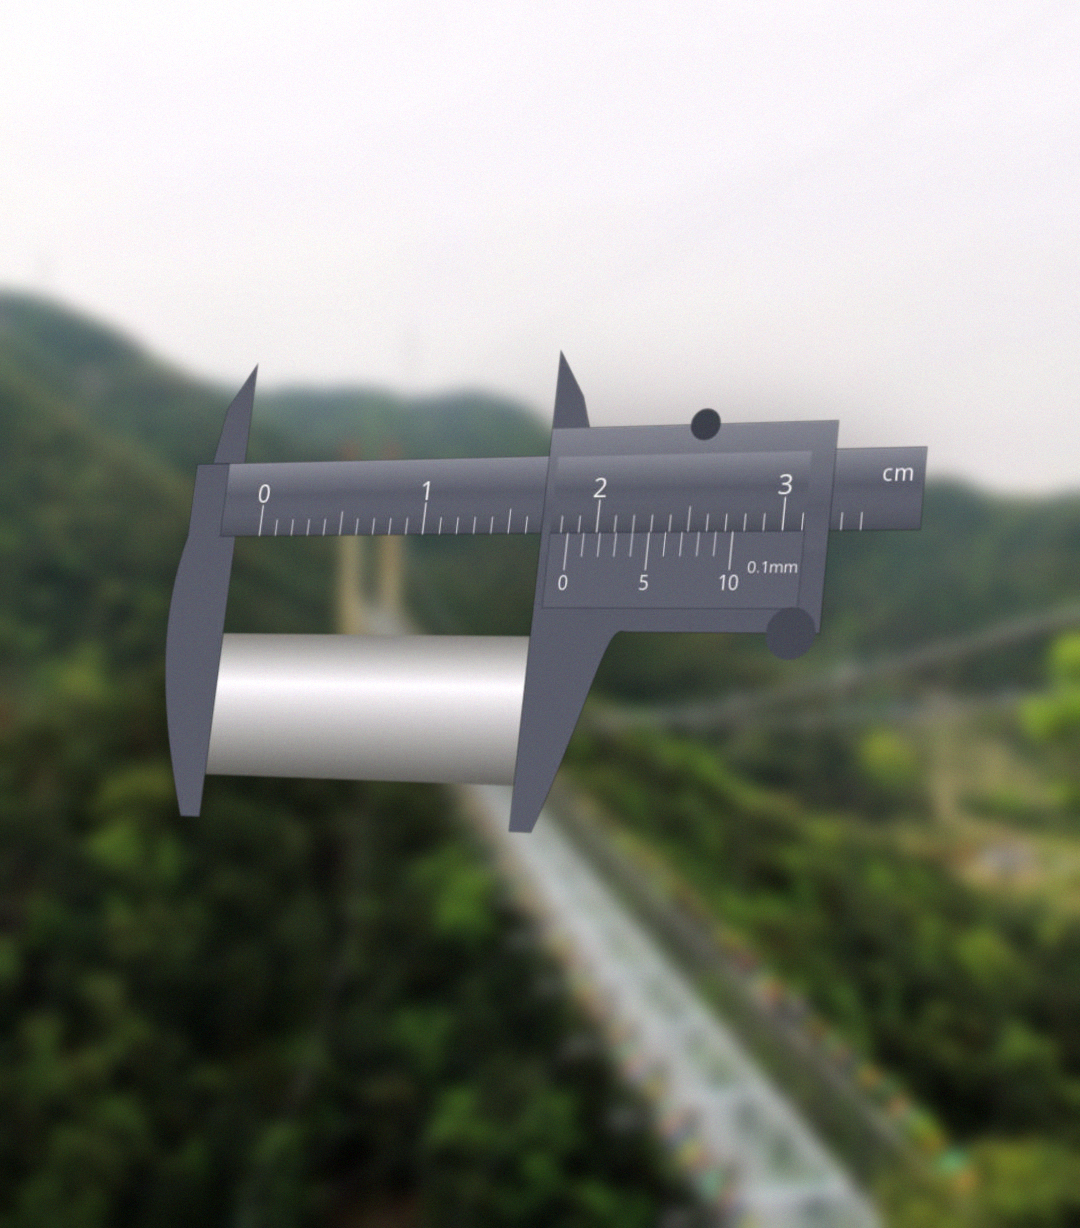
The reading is **18.4** mm
